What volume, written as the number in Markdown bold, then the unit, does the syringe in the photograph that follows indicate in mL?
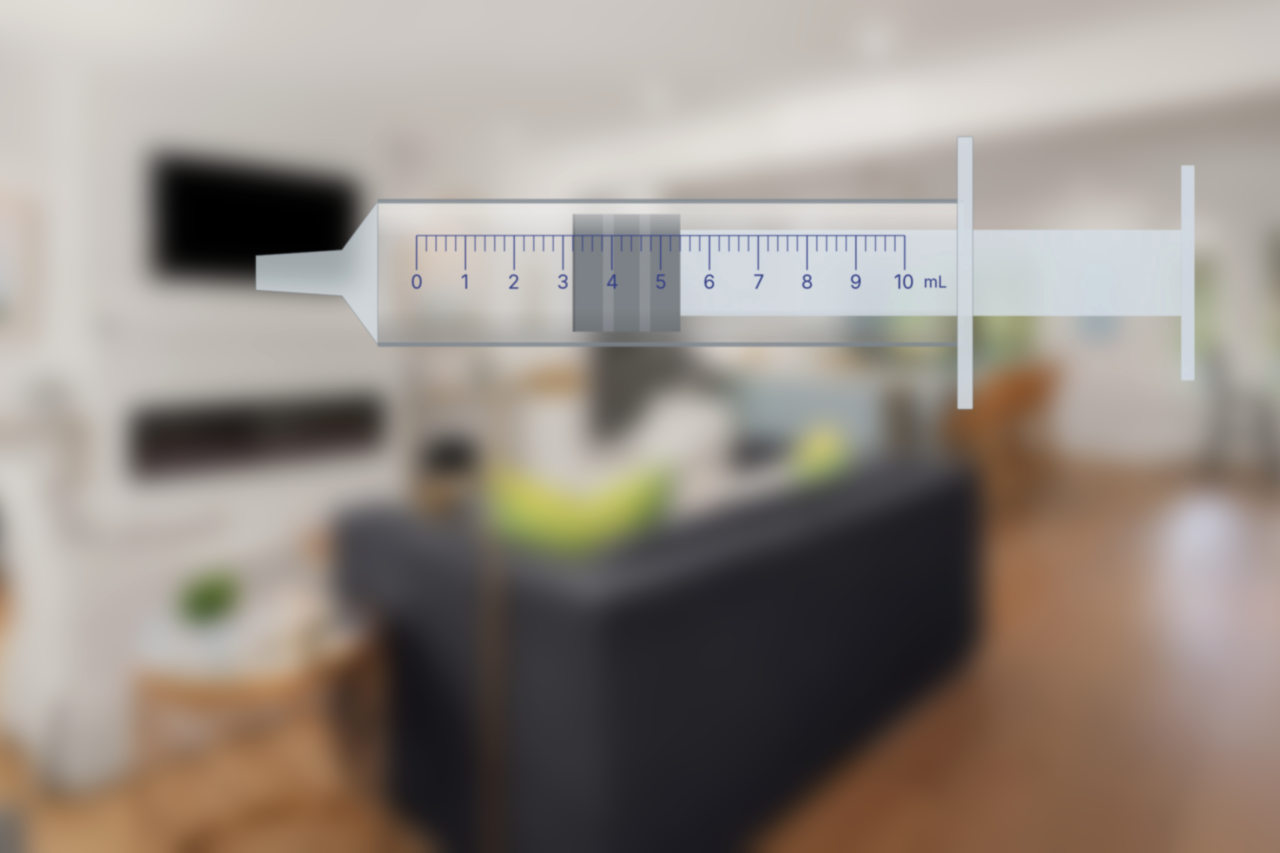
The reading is **3.2** mL
